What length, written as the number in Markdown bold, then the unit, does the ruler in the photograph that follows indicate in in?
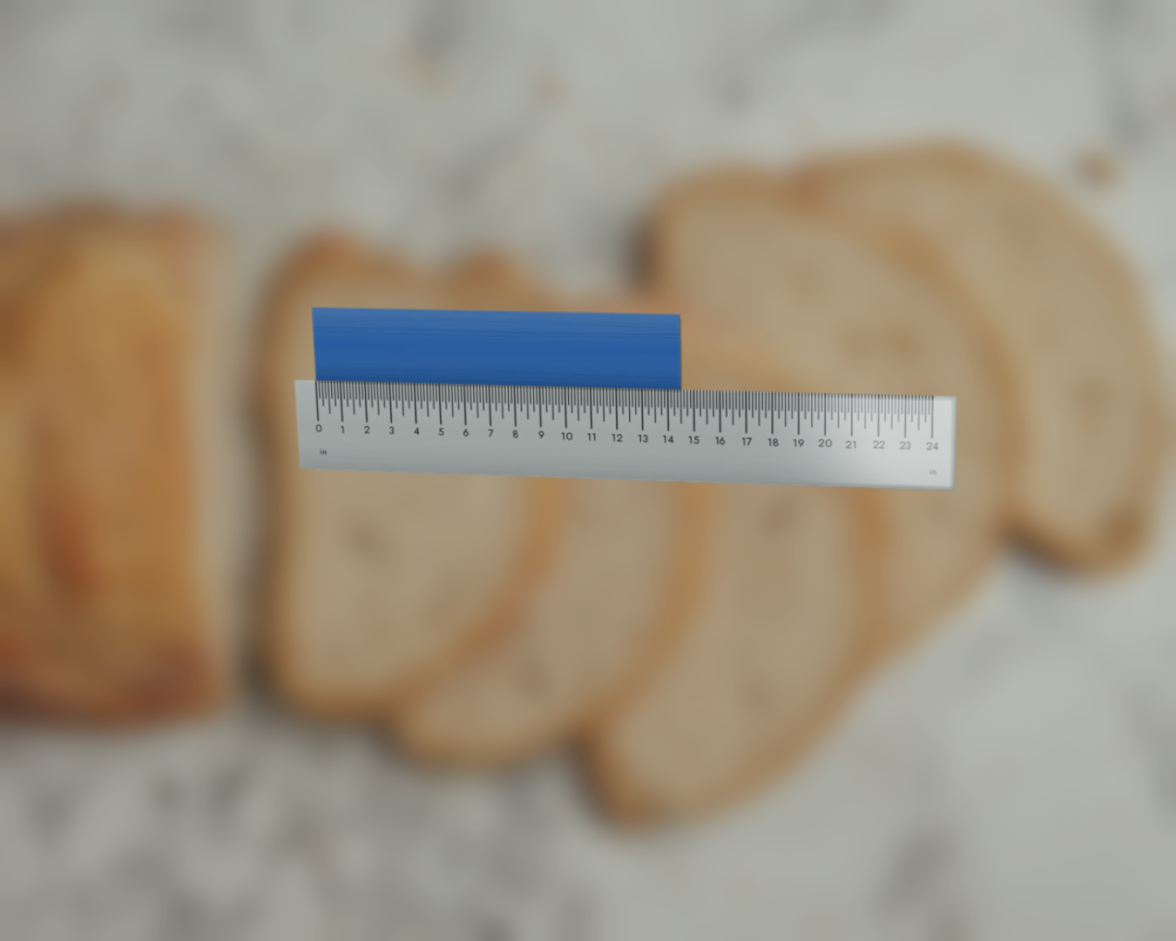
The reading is **14.5** in
